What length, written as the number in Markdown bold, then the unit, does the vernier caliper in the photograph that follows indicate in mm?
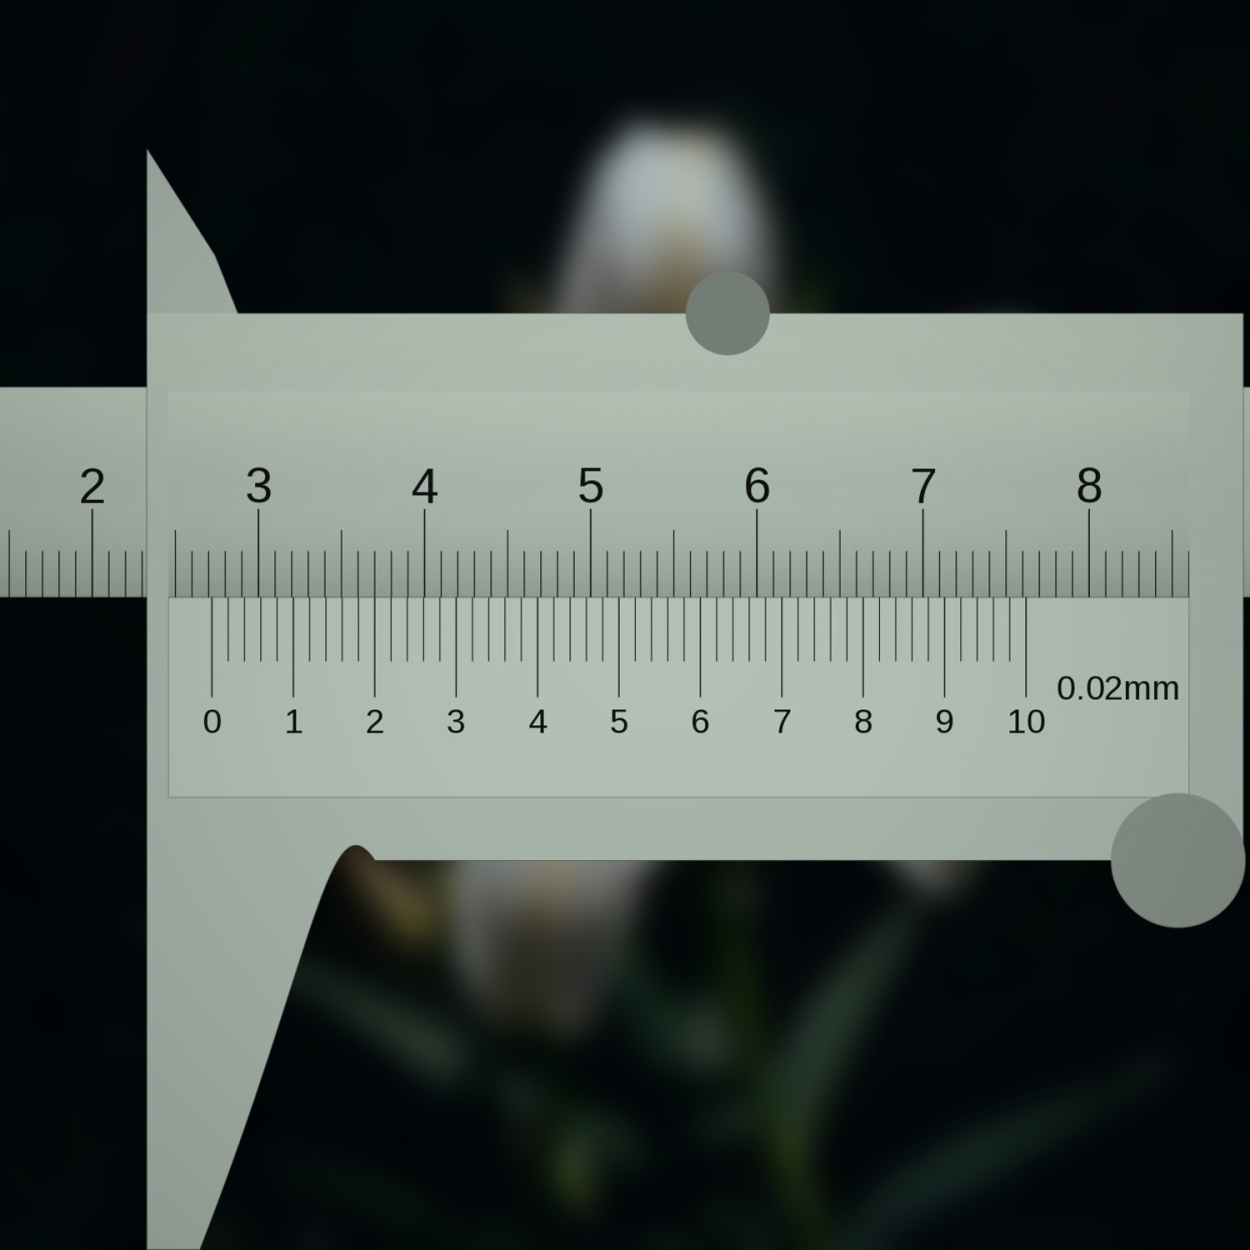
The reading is **27.2** mm
